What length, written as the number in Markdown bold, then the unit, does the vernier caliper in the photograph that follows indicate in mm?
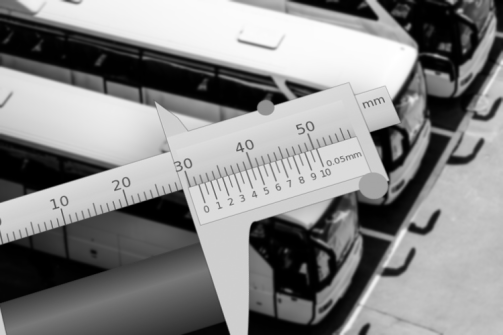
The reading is **31.4** mm
